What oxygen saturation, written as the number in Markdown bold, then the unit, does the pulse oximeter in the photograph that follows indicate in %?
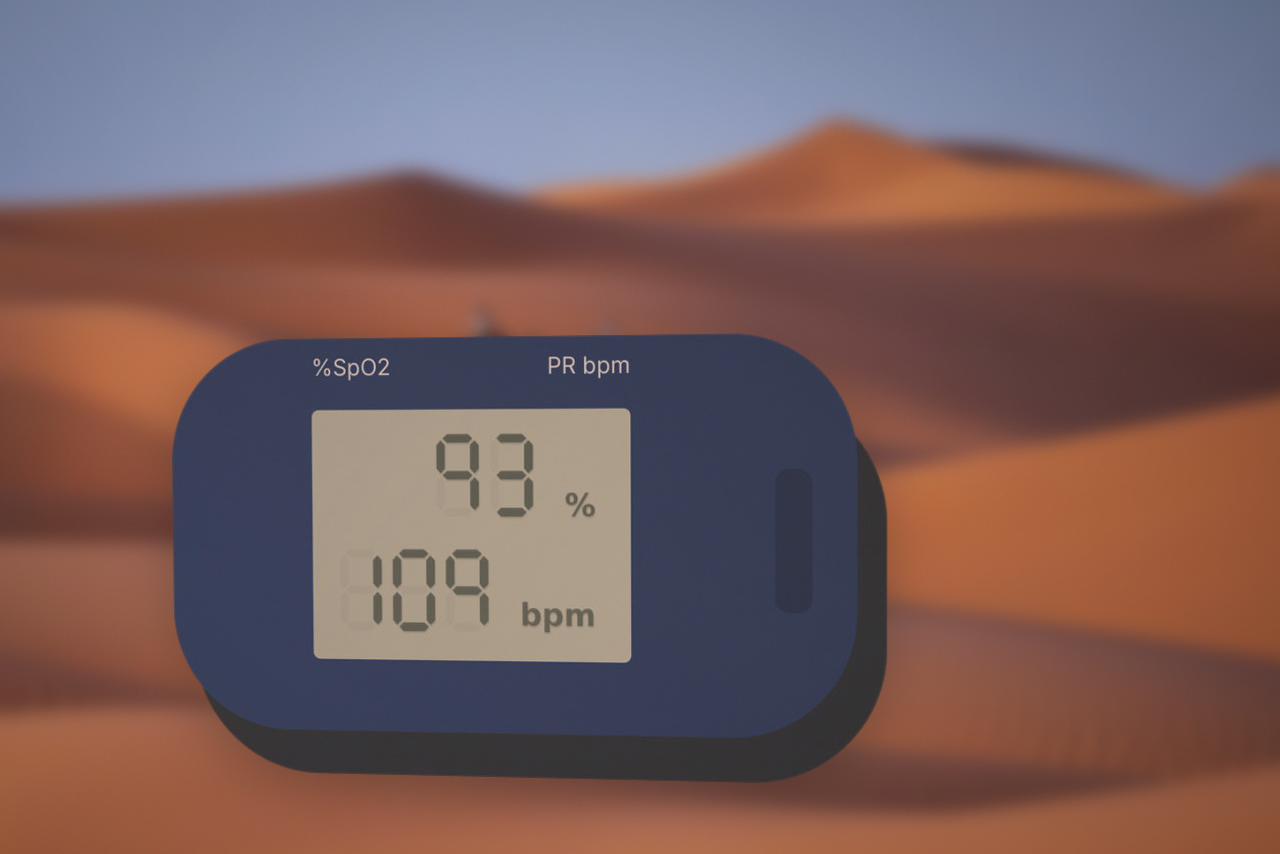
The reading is **93** %
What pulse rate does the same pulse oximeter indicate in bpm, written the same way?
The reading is **109** bpm
